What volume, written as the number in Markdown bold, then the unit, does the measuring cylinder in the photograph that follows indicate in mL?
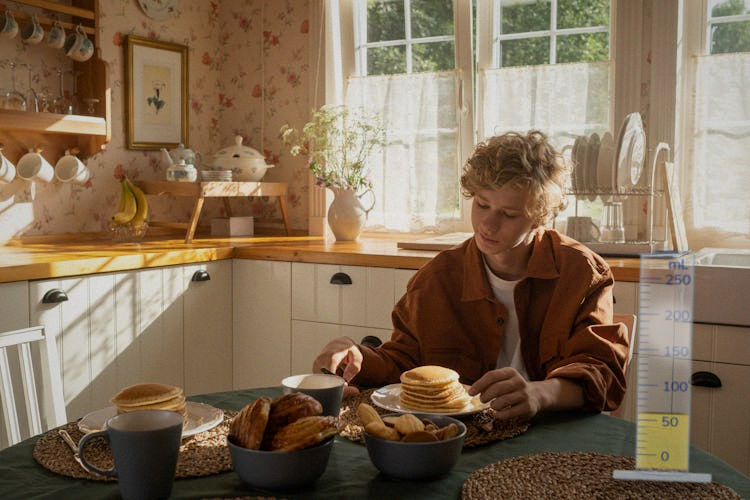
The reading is **60** mL
